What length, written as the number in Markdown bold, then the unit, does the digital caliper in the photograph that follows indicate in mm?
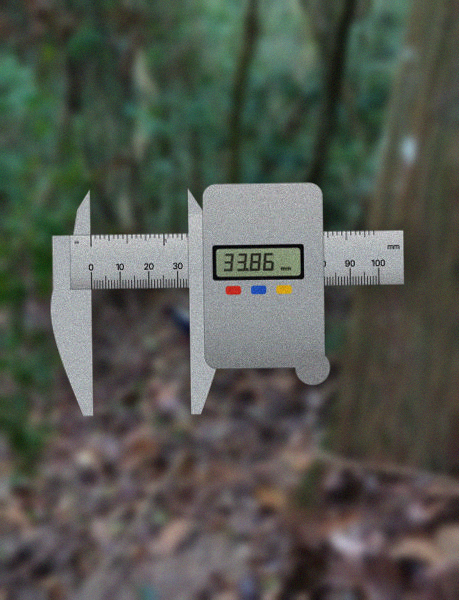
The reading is **33.86** mm
